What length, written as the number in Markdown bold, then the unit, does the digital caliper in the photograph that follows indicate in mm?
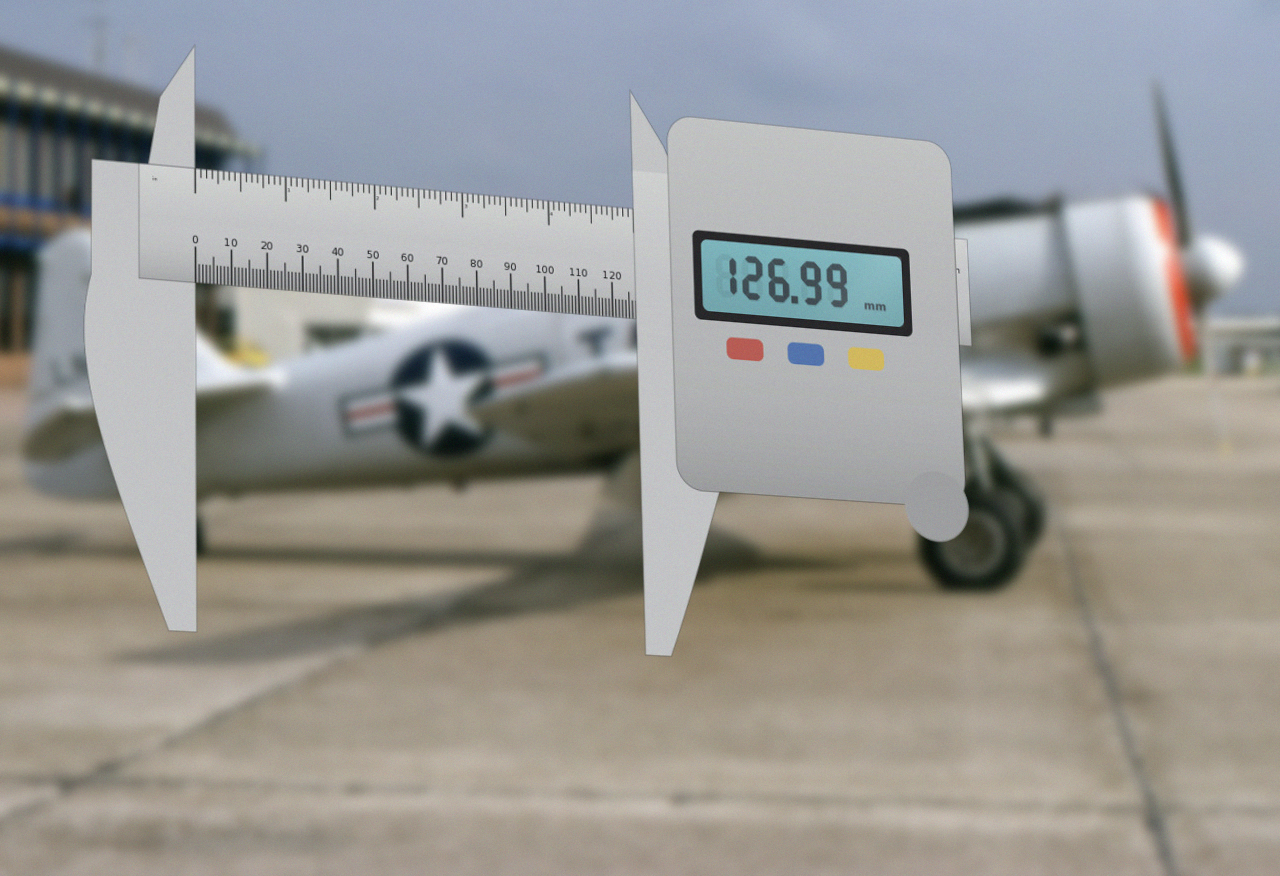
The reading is **126.99** mm
